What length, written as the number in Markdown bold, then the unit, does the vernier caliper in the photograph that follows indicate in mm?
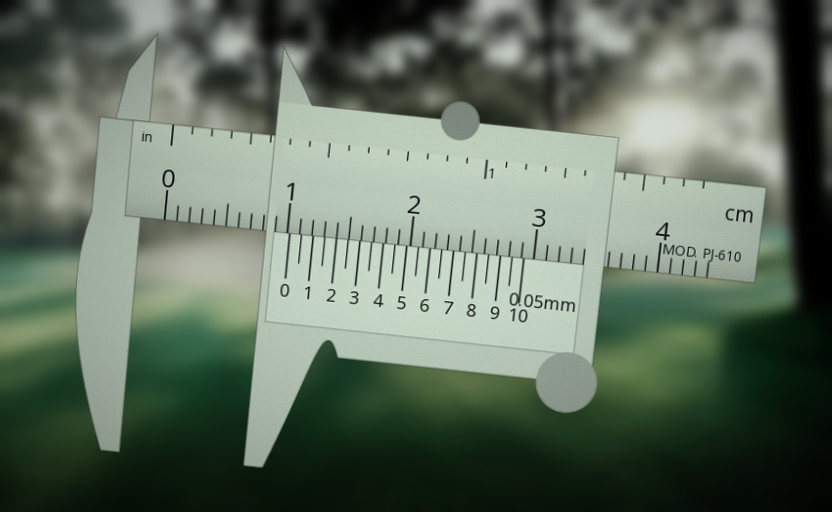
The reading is **10.2** mm
